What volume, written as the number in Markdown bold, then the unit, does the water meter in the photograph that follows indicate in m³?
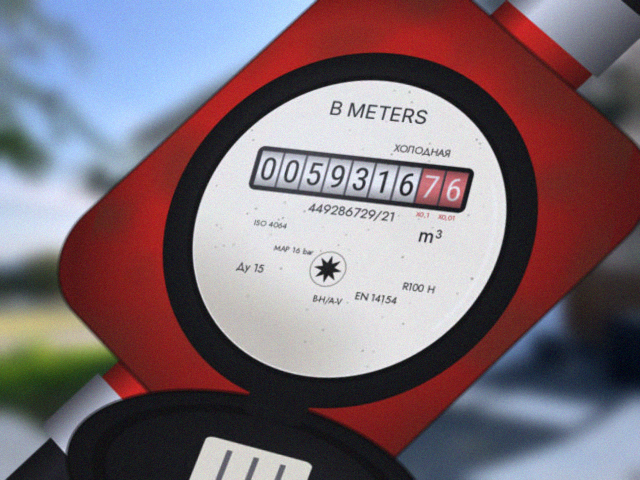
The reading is **59316.76** m³
